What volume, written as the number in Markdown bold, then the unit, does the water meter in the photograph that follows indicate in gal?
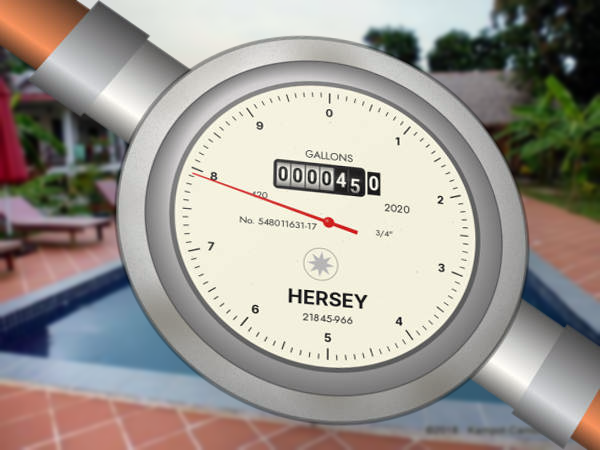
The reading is **447.9** gal
